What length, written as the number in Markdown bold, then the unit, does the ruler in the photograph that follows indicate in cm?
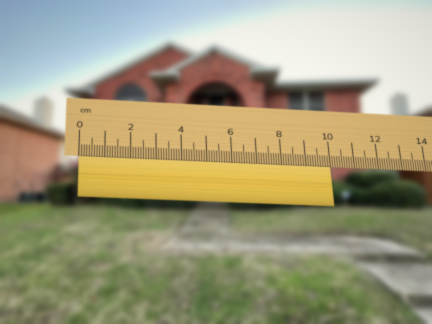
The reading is **10** cm
